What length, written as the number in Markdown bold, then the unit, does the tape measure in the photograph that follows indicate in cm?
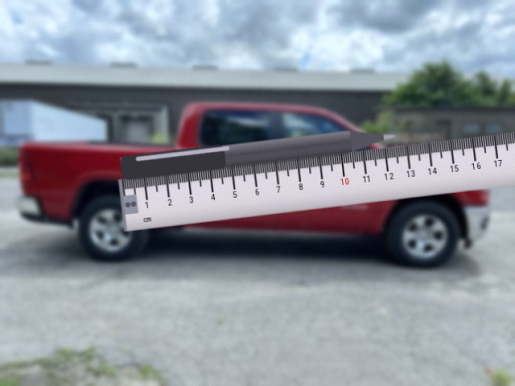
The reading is **12.5** cm
